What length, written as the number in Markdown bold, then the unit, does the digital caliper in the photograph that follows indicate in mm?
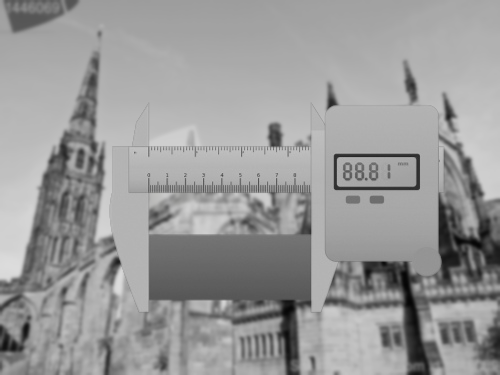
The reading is **88.81** mm
